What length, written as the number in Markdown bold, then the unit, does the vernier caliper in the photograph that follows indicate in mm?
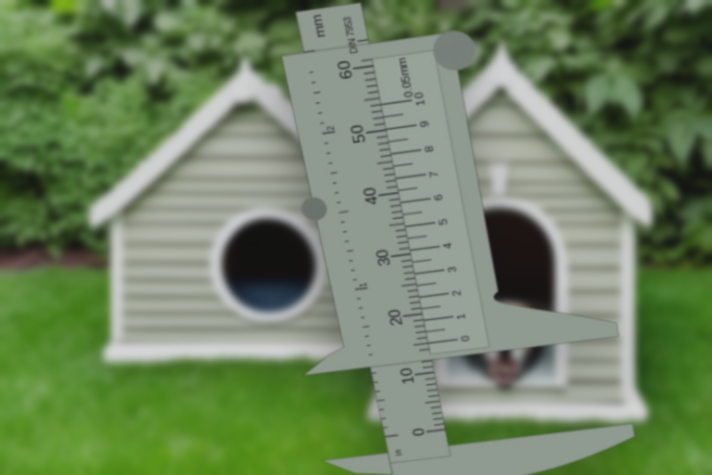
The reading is **15.0** mm
